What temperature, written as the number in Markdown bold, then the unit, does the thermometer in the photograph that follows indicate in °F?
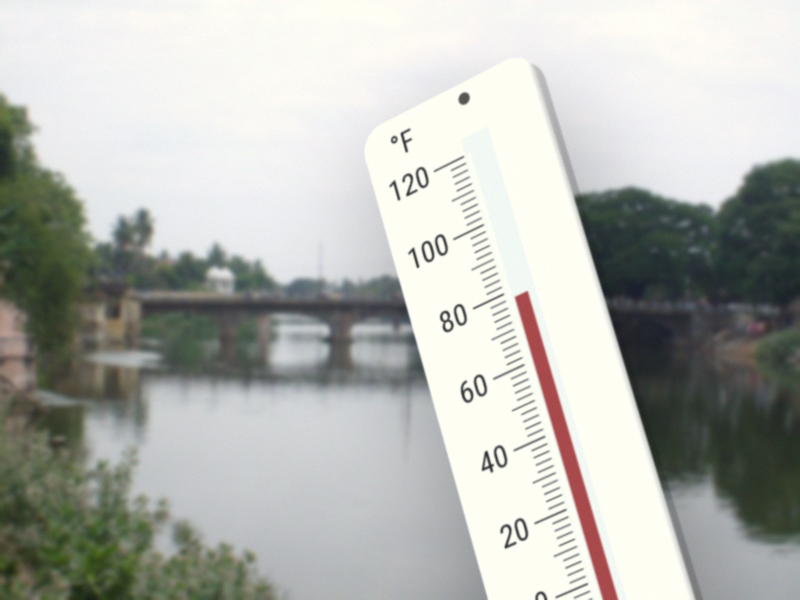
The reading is **78** °F
